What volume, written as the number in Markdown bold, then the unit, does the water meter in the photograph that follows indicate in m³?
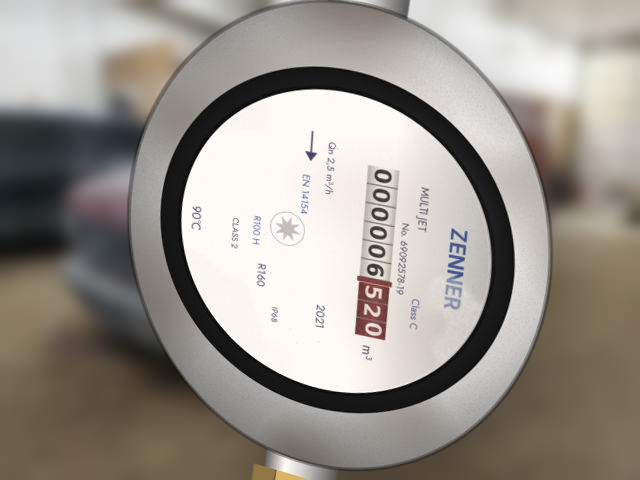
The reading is **6.520** m³
